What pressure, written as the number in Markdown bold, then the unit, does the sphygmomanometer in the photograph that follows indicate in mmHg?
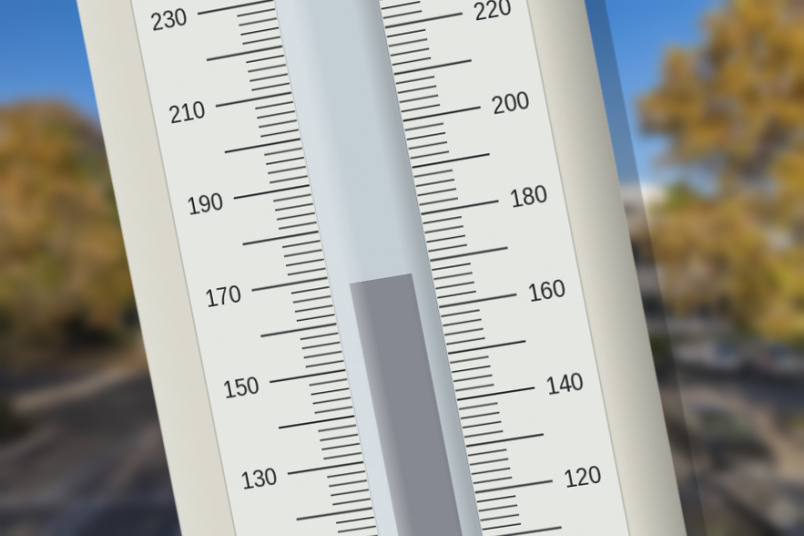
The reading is **168** mmHg
